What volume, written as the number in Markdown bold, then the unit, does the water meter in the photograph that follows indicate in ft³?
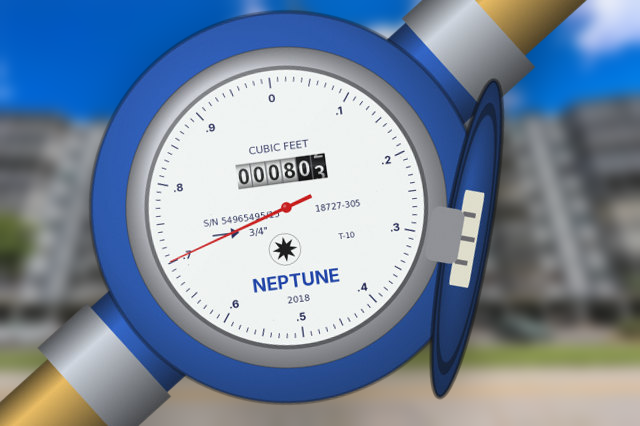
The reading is **802.70** ft³
